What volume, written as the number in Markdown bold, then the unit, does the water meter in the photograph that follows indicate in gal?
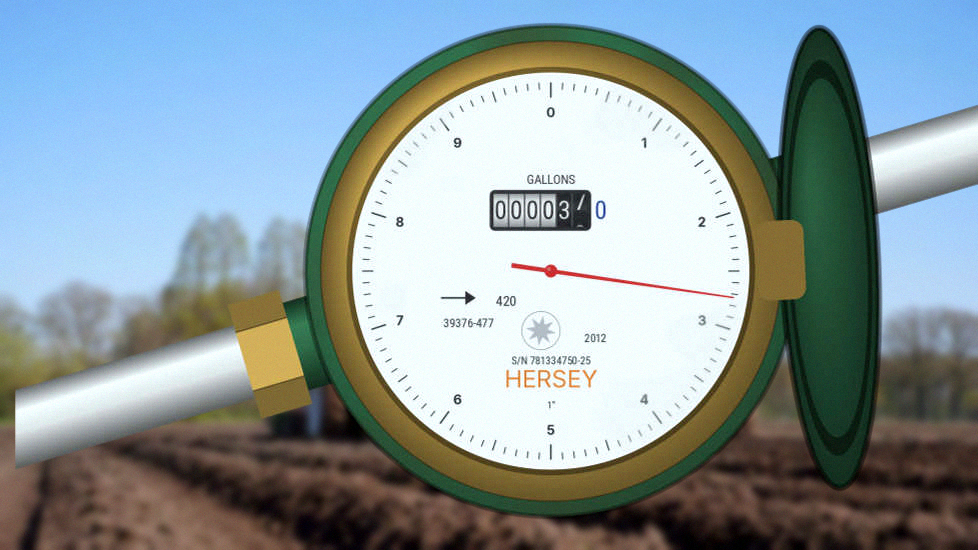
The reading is **372.7** gal
